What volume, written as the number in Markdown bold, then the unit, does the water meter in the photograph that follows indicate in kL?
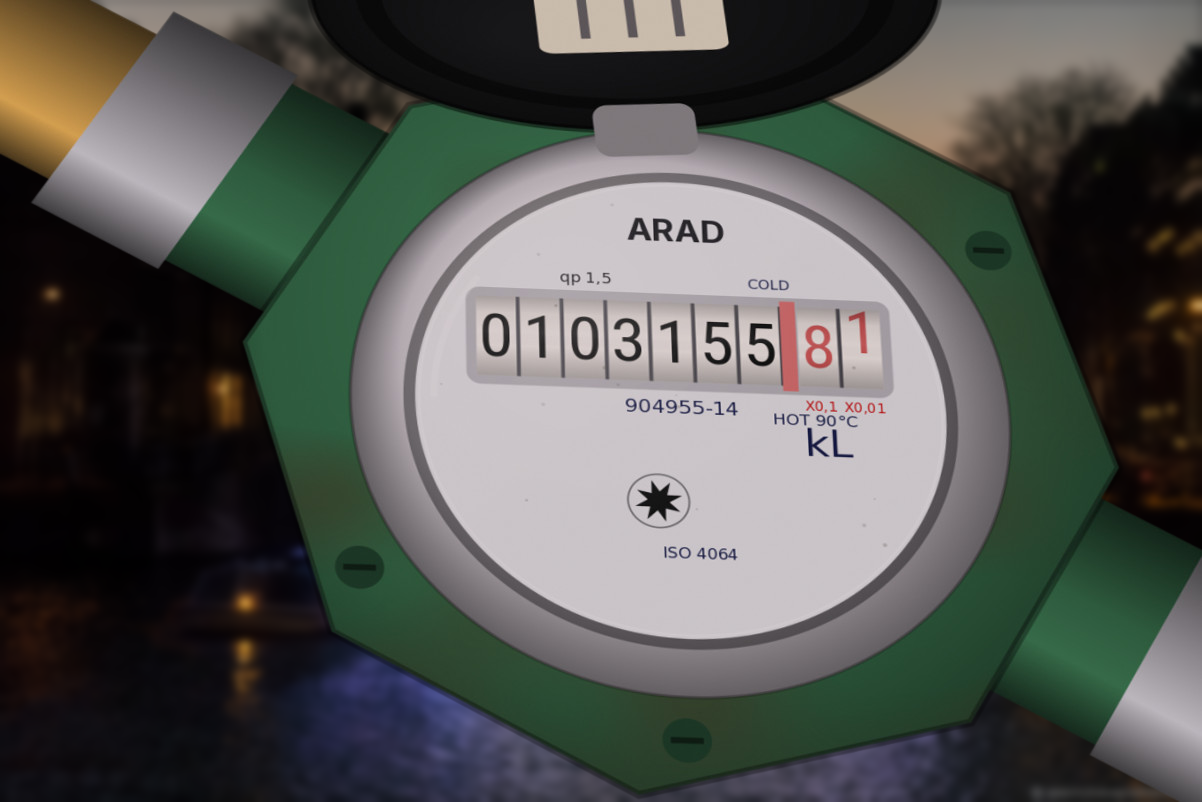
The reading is **103155.81** kL
